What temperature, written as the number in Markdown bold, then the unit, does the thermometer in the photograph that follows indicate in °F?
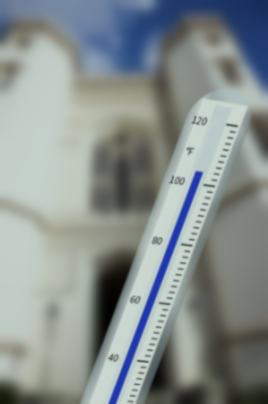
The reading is **104** °F
